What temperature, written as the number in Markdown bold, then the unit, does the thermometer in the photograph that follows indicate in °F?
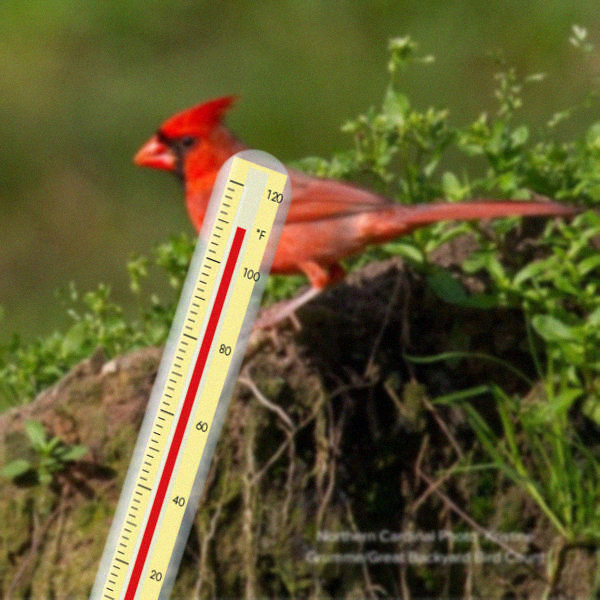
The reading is **110** °F
